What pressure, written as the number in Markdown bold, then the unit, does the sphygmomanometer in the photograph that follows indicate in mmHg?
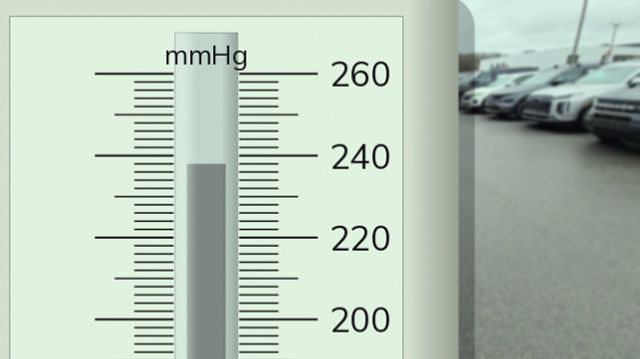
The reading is **238** mmHg
